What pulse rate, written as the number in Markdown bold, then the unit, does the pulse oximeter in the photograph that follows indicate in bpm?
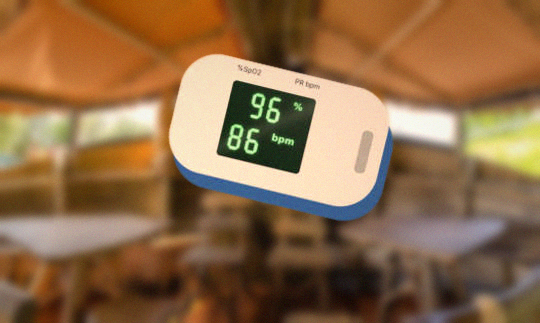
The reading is **86** bpm
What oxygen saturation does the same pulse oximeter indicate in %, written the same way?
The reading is **96** %
